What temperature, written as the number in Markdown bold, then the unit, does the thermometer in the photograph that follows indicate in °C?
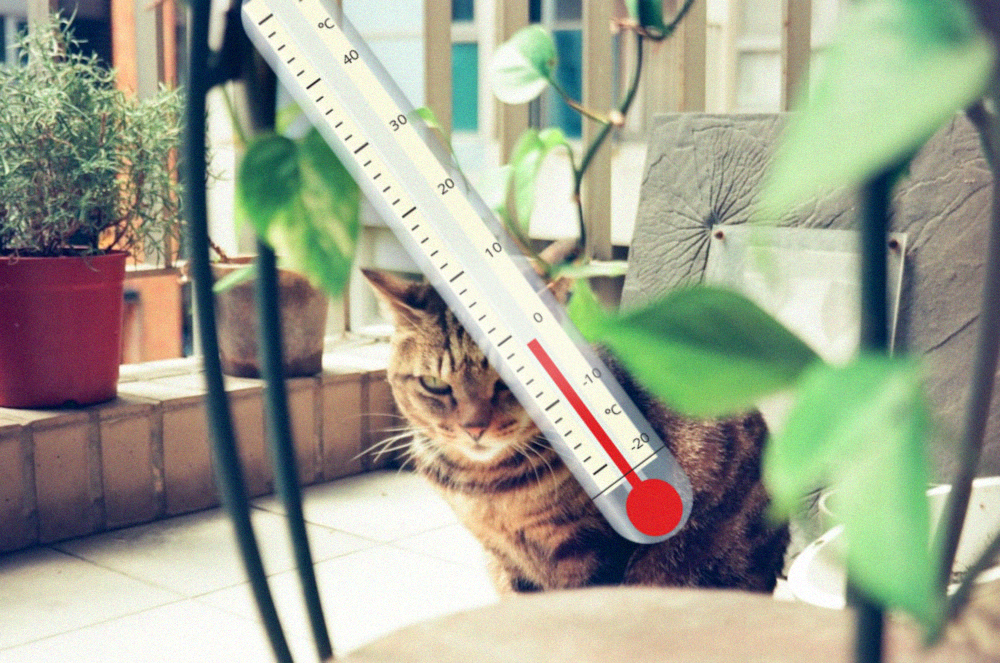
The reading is **-2** °C
